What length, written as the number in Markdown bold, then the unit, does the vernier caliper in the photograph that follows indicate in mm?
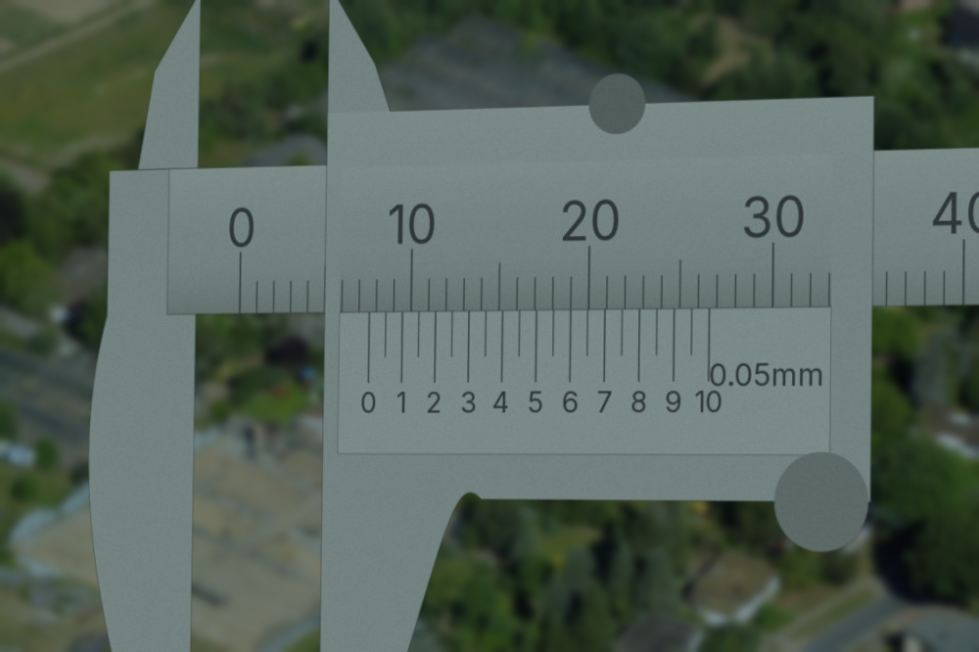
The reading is **7.6** mm
